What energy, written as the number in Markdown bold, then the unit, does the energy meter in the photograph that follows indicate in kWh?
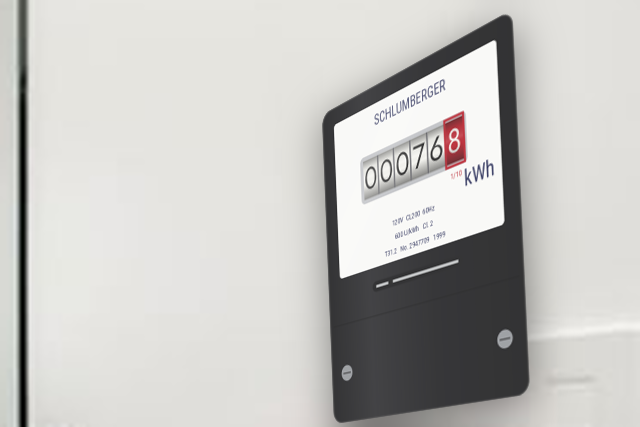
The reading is **76.8** kWh
